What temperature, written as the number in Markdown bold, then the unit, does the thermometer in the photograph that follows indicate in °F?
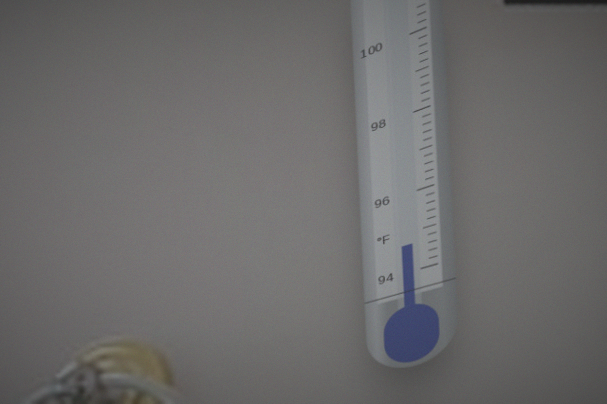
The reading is **94.7** °F
